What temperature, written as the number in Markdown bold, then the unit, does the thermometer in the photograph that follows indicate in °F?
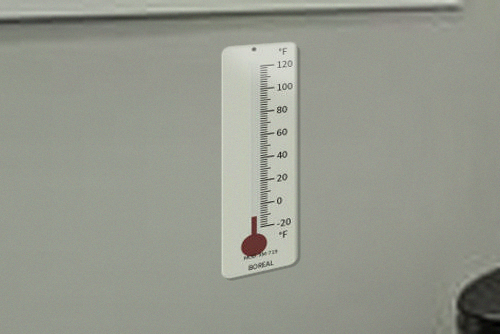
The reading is **-10** °F
